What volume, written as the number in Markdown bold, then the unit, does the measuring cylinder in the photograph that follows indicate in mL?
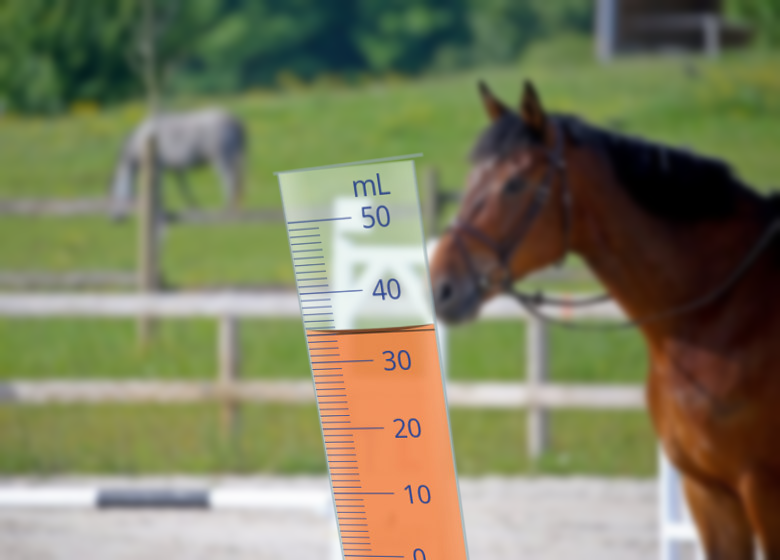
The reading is **34** mL
